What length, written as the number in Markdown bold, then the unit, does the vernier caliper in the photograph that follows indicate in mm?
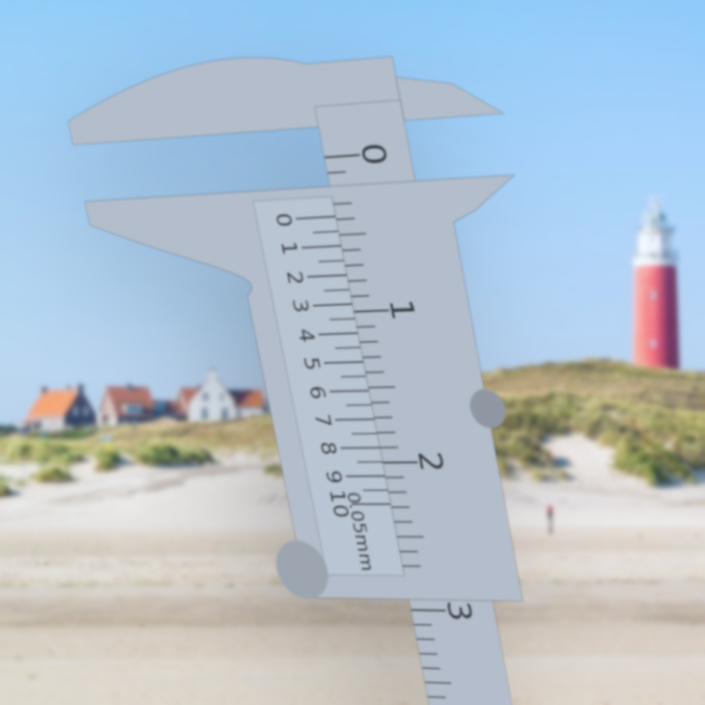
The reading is **3.8** mm
